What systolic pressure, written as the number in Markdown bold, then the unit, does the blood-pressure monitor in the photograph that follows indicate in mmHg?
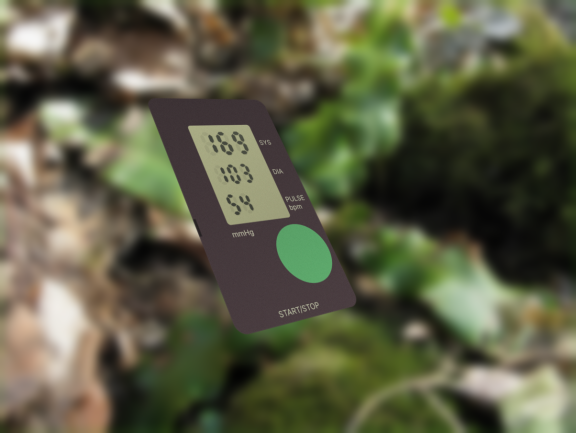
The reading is **169** mmHg
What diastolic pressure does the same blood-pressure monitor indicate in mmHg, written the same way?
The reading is **103** mmHg
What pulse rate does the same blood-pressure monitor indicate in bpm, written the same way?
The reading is **54** bpm
